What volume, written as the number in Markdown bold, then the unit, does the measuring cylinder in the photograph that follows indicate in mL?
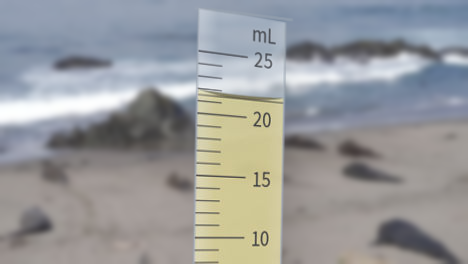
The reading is **21.5** mL
